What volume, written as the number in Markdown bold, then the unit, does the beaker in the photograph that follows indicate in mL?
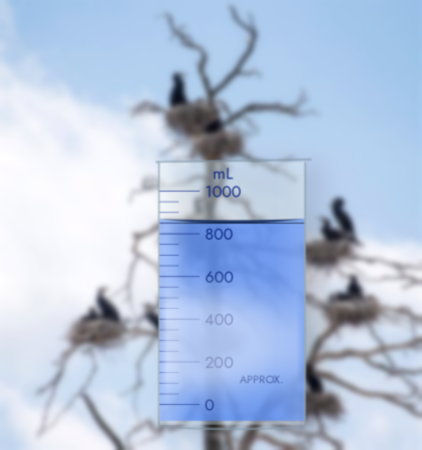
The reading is **850** mL
